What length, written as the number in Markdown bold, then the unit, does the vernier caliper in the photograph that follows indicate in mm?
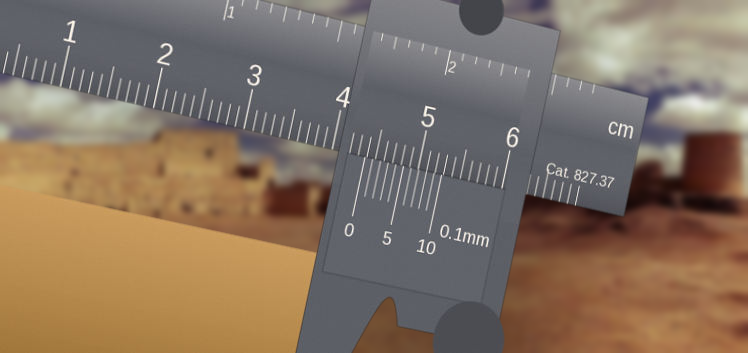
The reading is **43.8** mm
